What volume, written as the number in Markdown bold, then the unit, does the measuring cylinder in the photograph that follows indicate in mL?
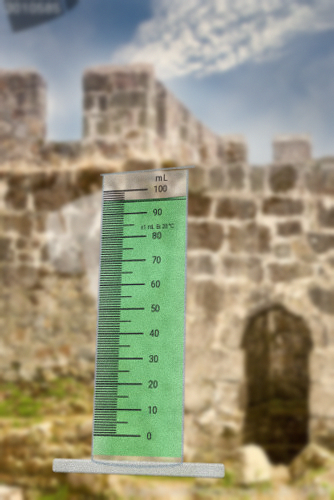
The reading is **95** mL
